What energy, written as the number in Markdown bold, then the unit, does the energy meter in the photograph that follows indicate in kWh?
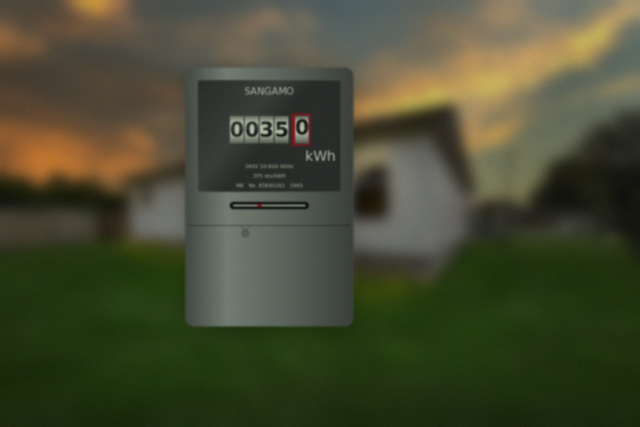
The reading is **35.0** kWh
